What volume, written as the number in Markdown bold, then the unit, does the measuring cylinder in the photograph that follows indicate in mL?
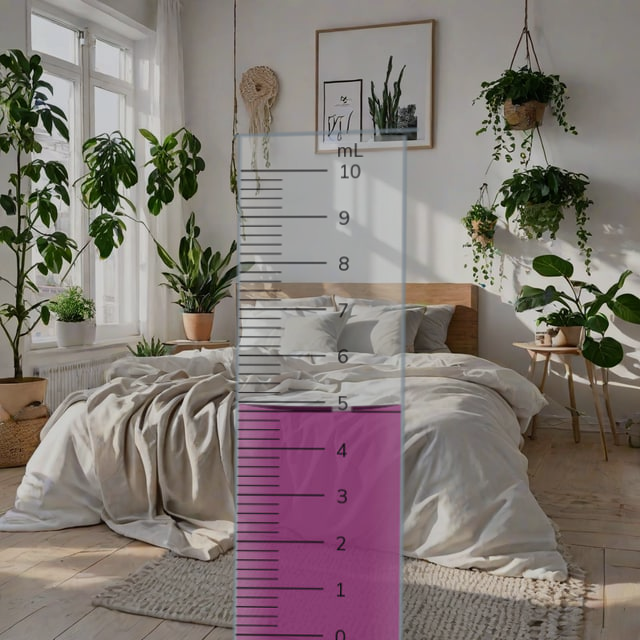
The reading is **4.8** mL
